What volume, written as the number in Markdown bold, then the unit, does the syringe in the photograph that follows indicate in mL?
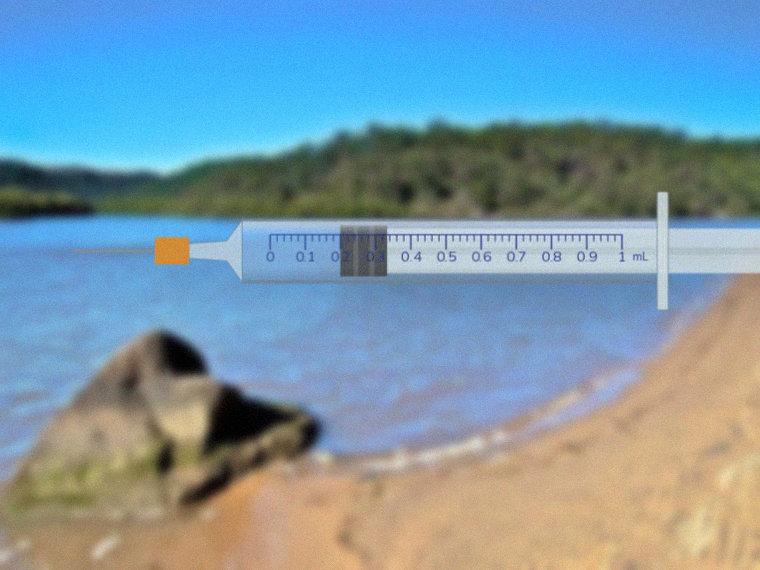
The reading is **0.2** mL
